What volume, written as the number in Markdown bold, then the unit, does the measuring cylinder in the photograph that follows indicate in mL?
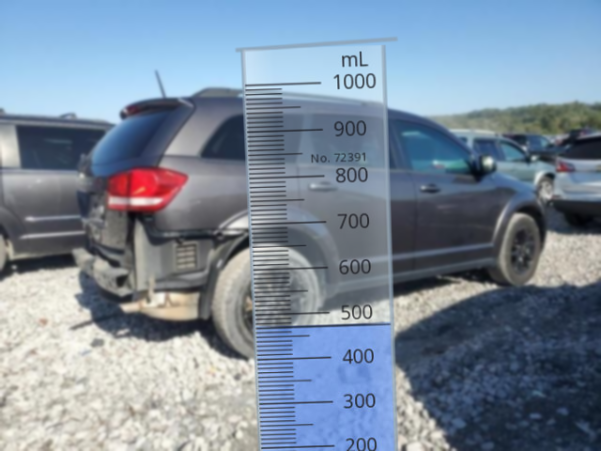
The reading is **470** mL
